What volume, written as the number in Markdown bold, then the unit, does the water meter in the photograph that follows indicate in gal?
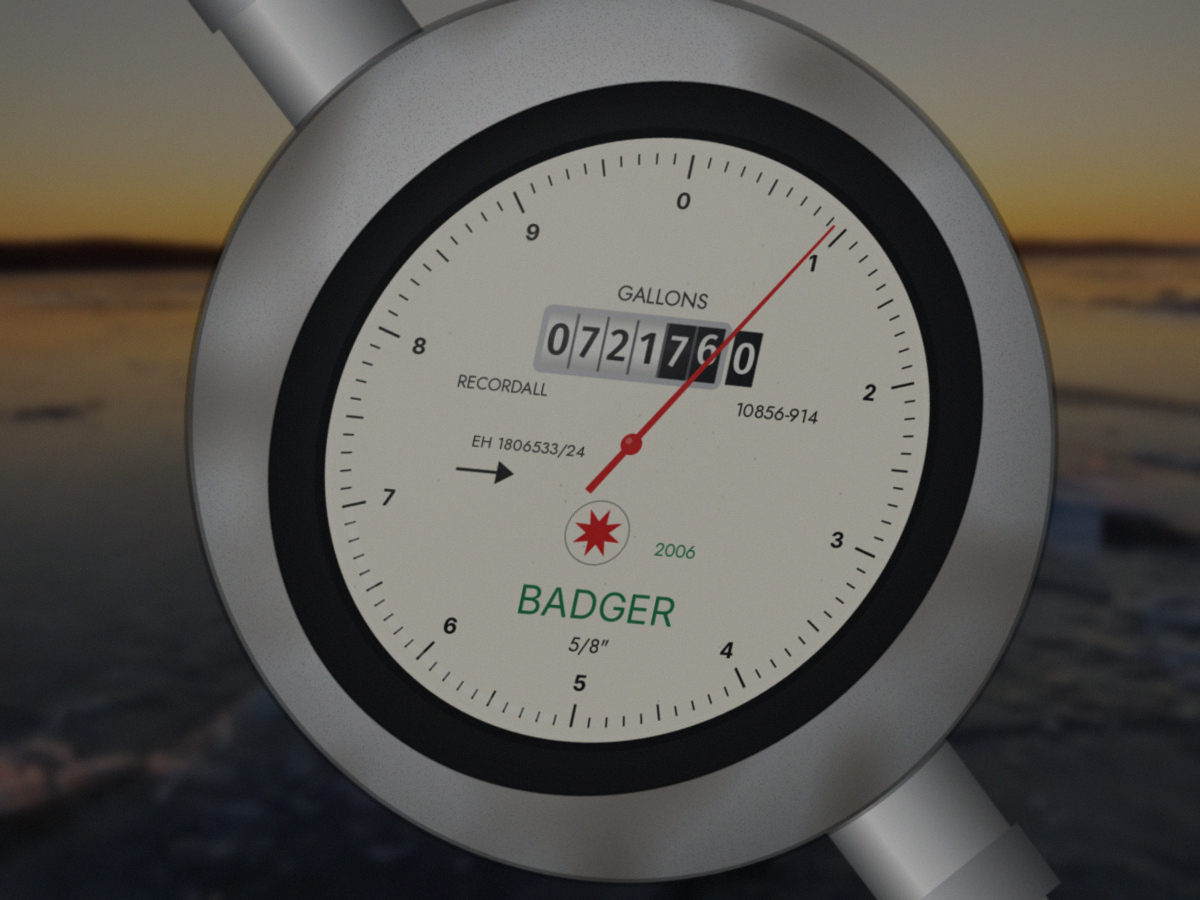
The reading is **721760.9** gal
